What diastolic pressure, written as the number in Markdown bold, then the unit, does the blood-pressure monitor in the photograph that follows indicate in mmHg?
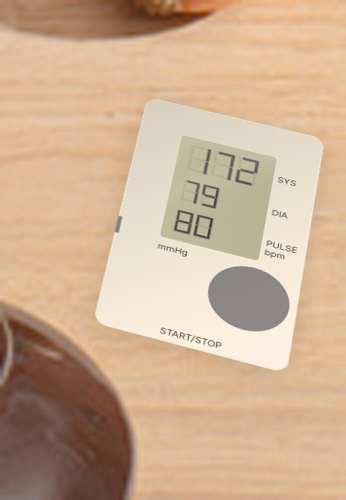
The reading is **79** mmHg
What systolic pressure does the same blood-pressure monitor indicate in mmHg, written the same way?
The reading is **172** mmHg
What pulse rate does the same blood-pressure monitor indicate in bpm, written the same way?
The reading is **80** bpm
